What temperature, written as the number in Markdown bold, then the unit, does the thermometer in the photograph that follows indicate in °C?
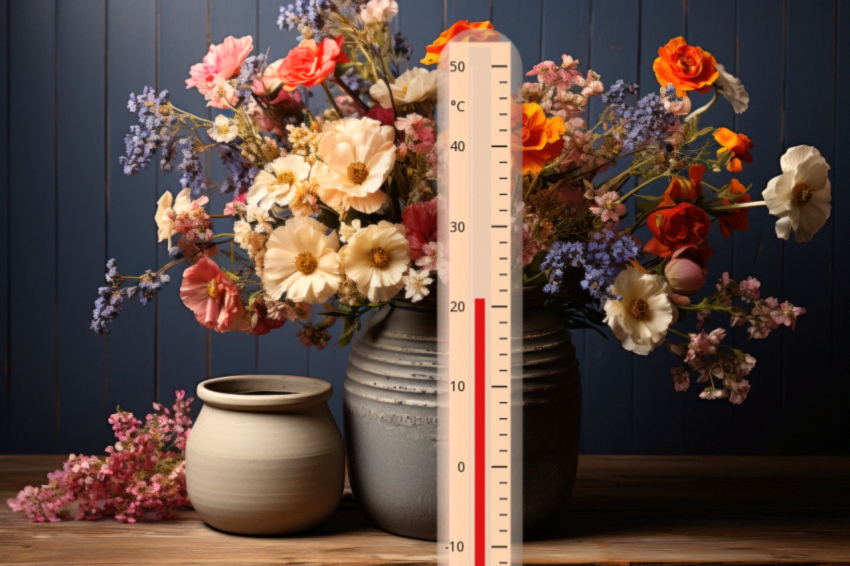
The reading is **21** °C
